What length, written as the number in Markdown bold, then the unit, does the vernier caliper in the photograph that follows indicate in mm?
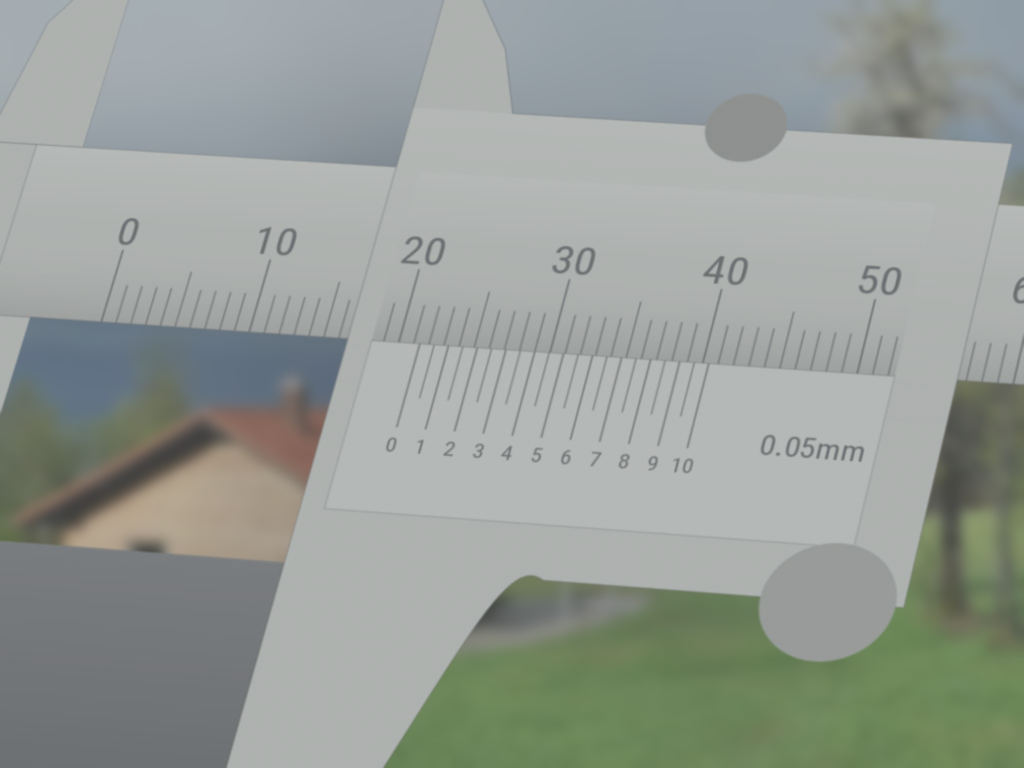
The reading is **21.4** mm
